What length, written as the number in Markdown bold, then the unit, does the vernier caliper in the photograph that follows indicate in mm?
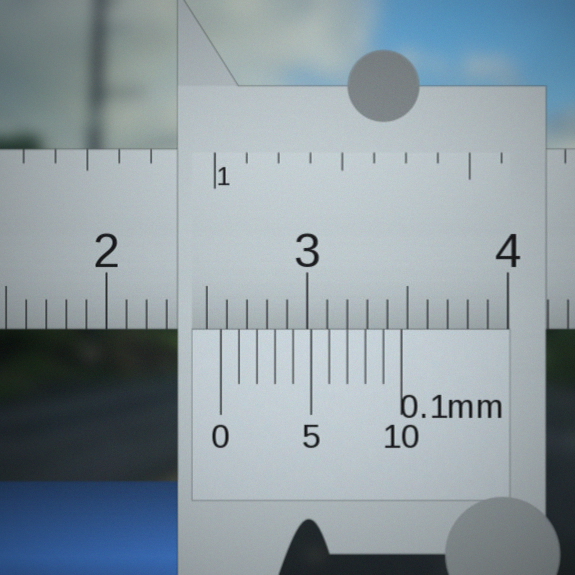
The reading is **25.7** mm
